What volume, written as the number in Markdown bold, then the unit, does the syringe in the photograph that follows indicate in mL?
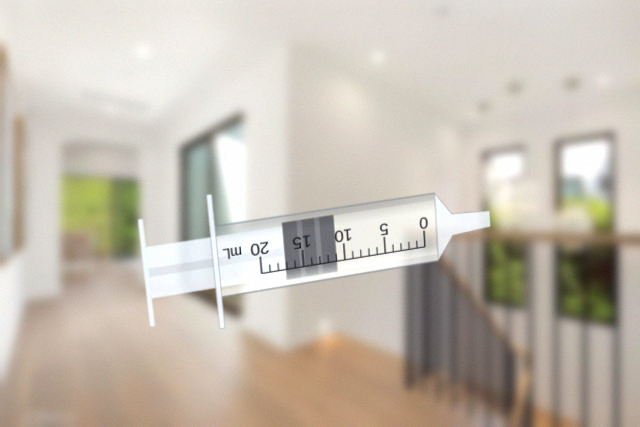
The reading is **11** mL
